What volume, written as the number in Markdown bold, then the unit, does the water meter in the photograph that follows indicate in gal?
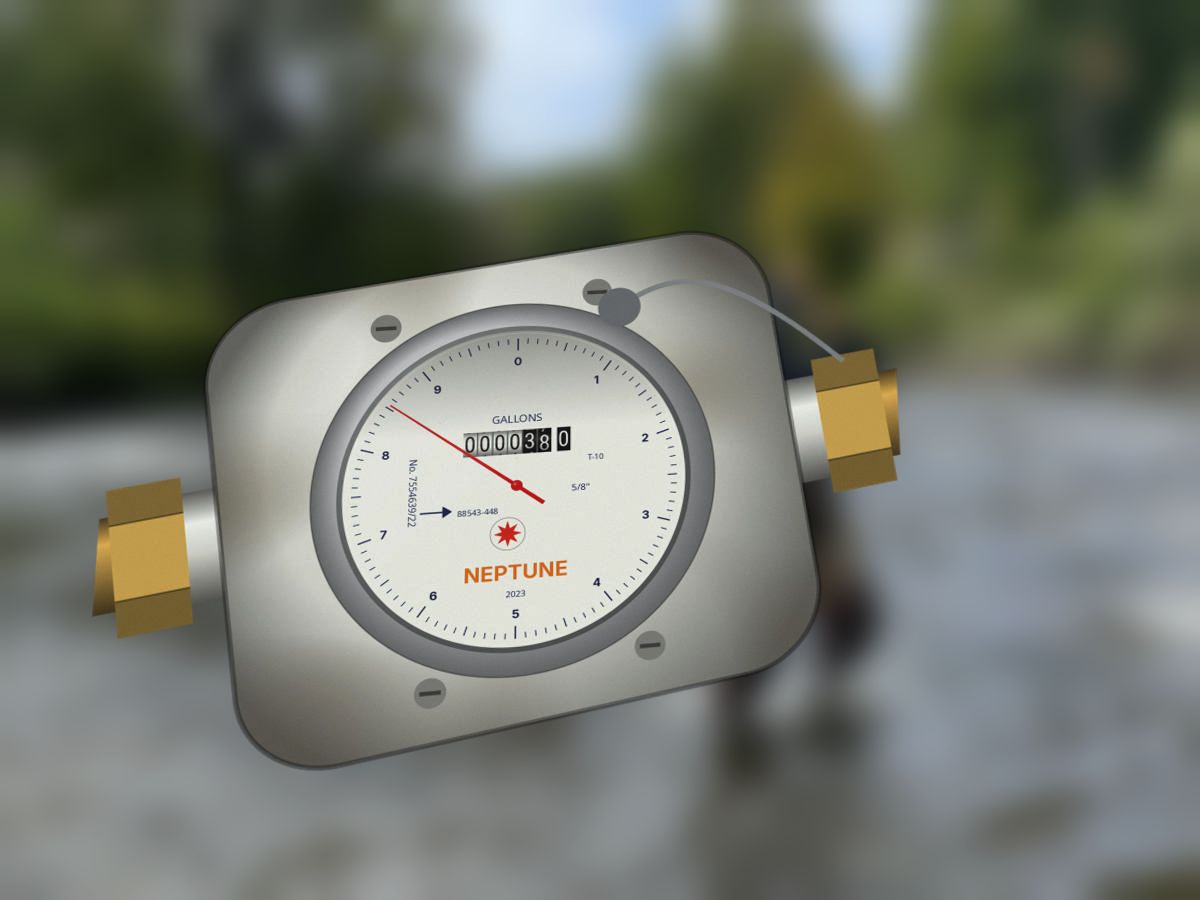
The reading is **378.5** gal
